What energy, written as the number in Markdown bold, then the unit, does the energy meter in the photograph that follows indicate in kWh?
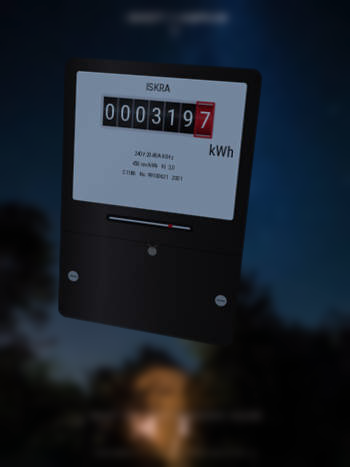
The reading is **319.7** kWh
